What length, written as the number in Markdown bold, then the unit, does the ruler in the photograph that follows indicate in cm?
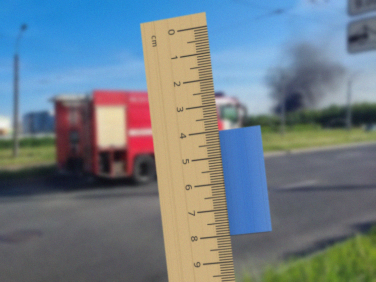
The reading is **4** cm
